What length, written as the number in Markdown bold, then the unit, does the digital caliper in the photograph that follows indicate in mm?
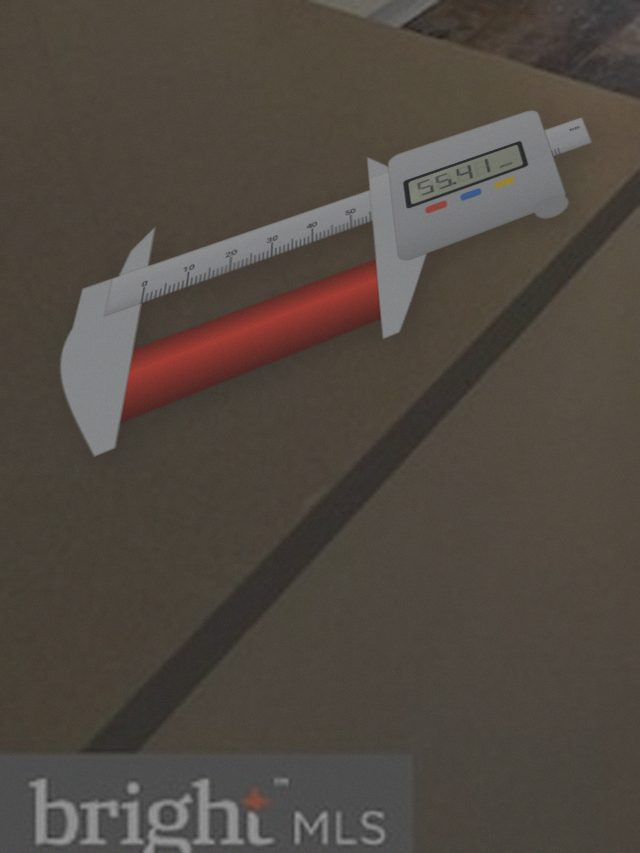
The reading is **55.41** mm
